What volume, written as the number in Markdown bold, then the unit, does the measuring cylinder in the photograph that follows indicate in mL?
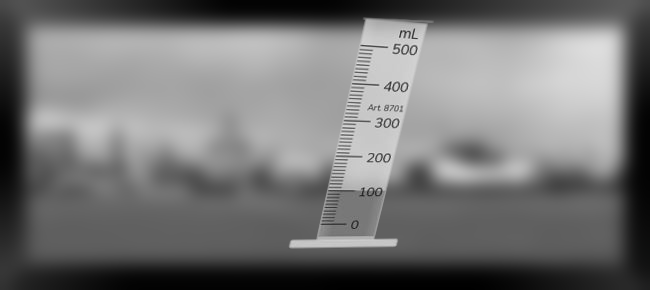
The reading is **100** mL
